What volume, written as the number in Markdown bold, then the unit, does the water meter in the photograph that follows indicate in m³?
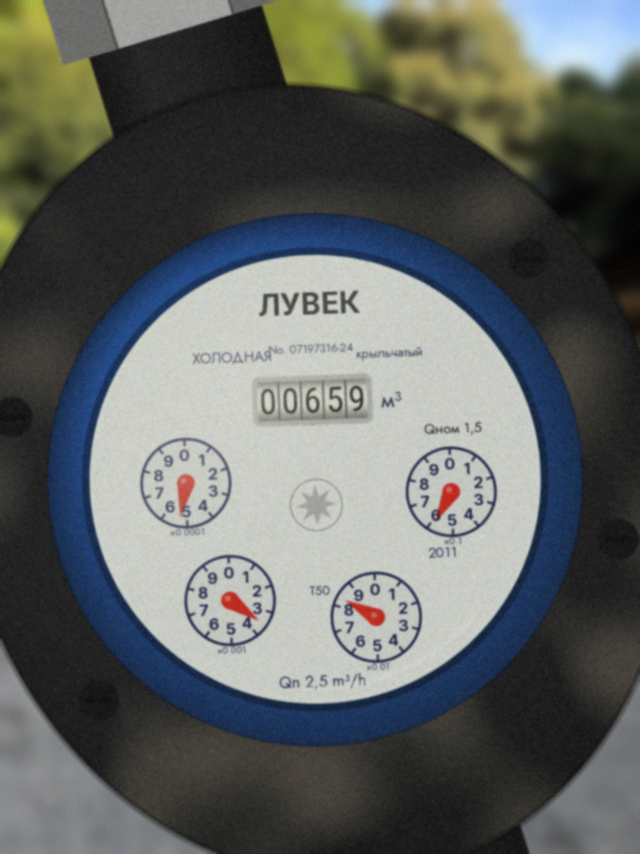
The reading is **659.5835** m³
